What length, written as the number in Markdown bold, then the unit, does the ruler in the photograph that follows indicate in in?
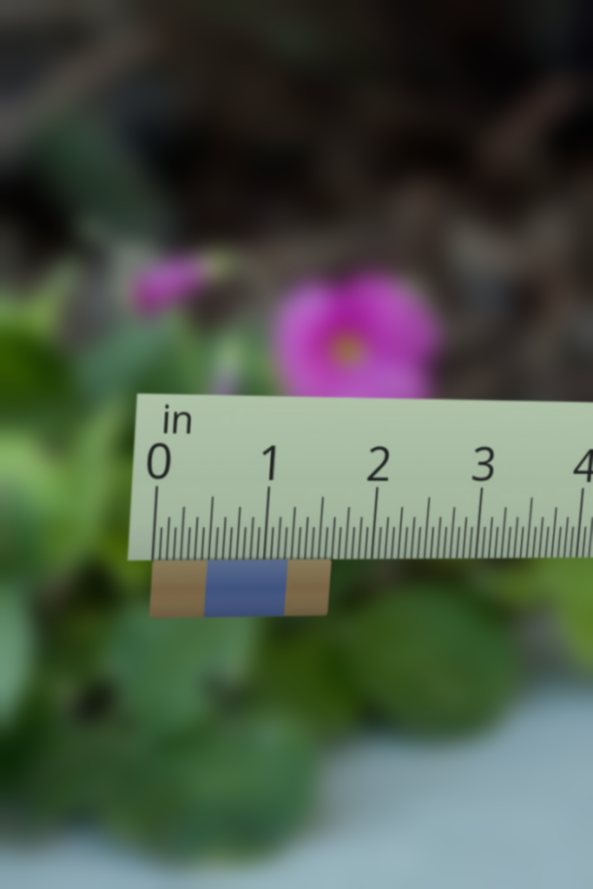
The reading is **1.625** in
